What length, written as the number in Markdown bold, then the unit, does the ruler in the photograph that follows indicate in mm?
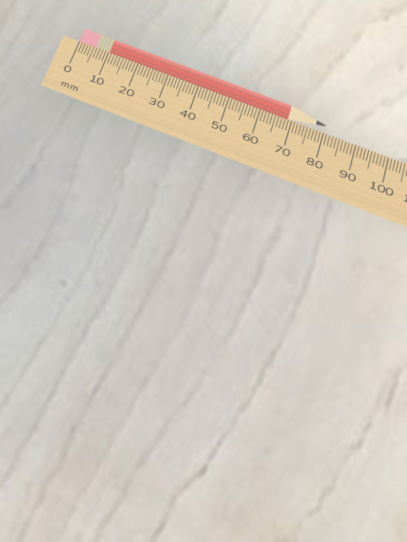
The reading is **80** mm
